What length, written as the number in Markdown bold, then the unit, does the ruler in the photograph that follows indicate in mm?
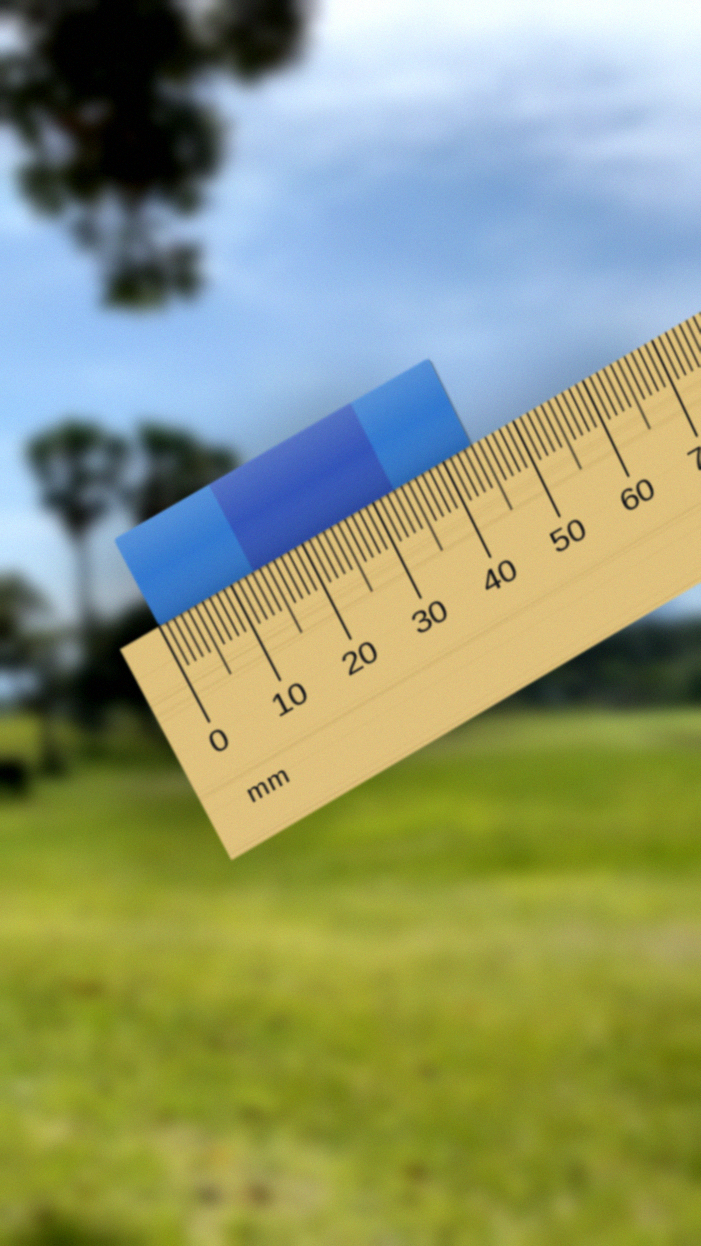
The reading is **44** mm
